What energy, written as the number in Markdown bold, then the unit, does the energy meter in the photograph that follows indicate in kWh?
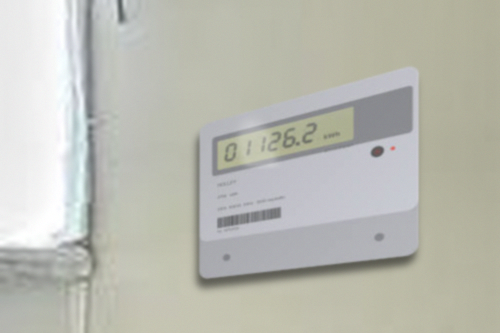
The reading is **1126.2** kWh
